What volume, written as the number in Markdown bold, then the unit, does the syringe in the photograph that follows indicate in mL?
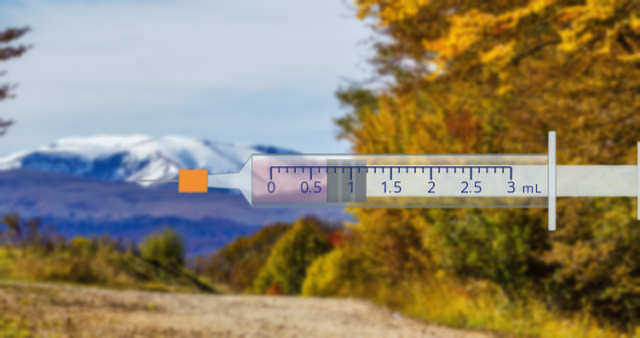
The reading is **0.7** mL
